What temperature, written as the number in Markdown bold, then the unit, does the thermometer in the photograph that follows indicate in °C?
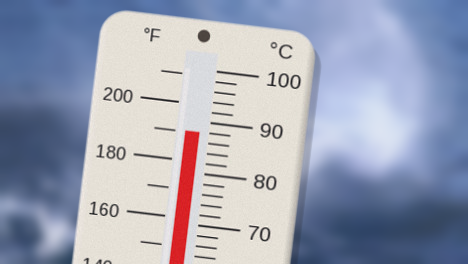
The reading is **88** °C
